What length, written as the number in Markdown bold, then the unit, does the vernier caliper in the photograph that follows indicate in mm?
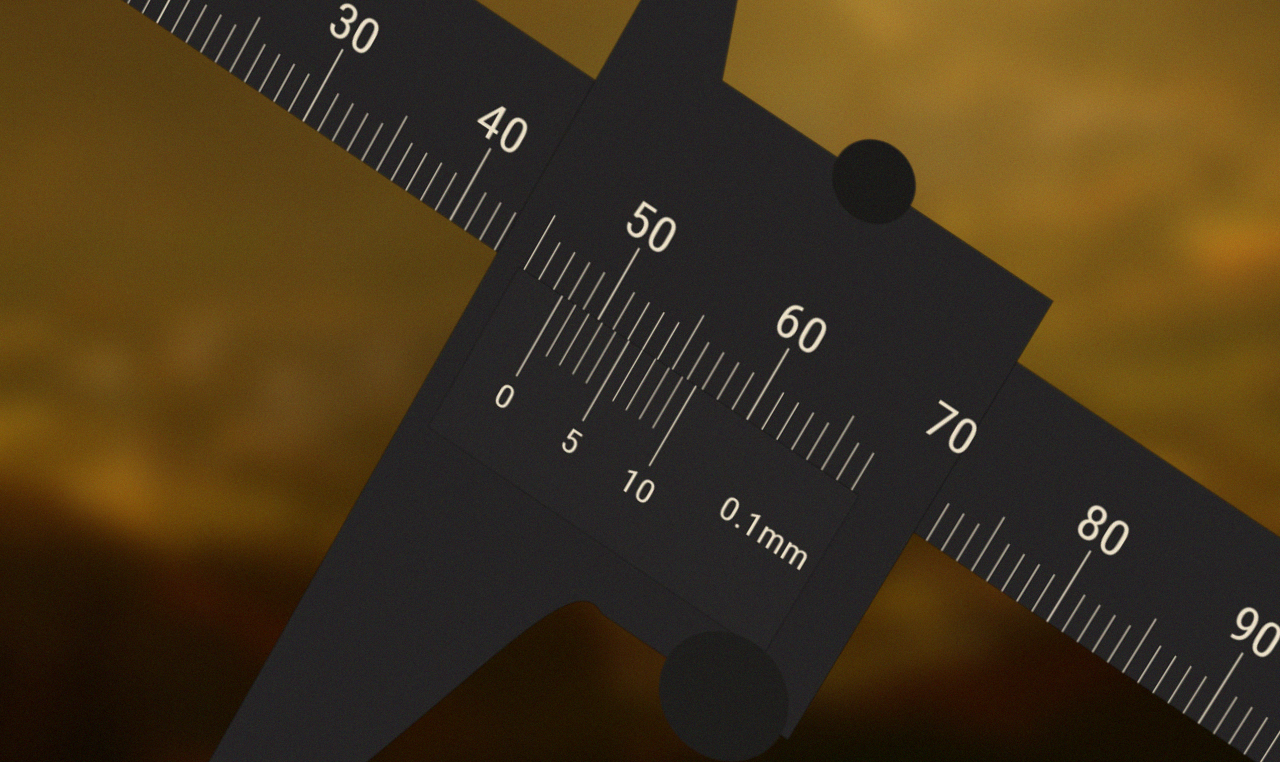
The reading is **47.6** mm
